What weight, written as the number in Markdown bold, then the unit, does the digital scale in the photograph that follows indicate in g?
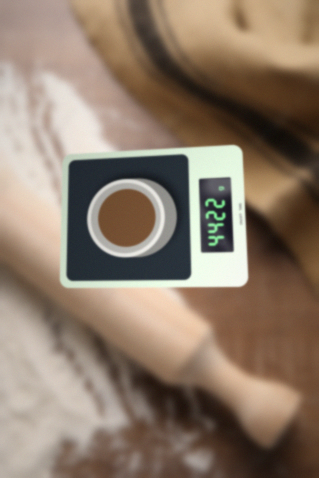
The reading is **4422** g
